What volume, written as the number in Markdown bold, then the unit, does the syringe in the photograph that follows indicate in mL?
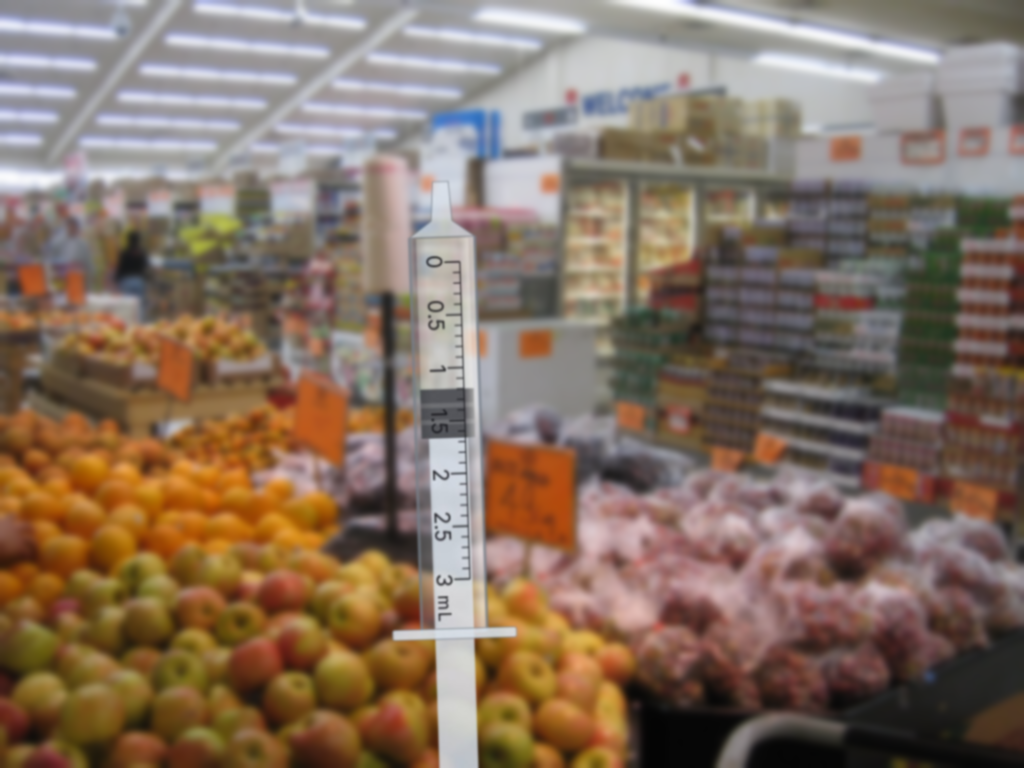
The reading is **1.2** mL
